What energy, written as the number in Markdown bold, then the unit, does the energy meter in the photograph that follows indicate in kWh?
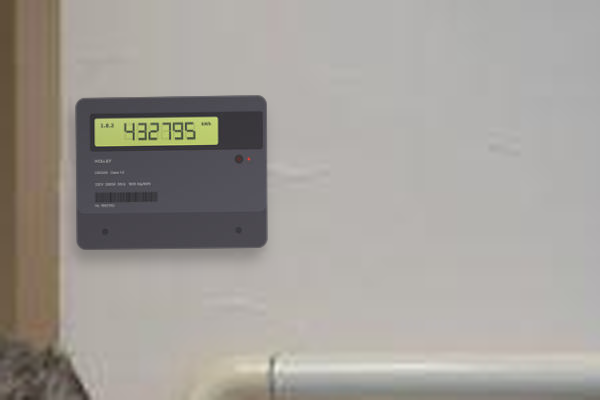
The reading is **432795** kWh
